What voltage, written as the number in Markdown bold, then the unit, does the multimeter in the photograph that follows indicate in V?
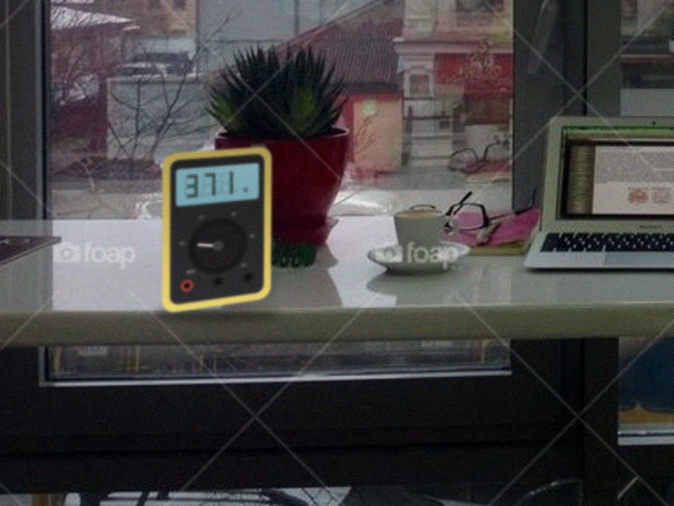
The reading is **371** V
